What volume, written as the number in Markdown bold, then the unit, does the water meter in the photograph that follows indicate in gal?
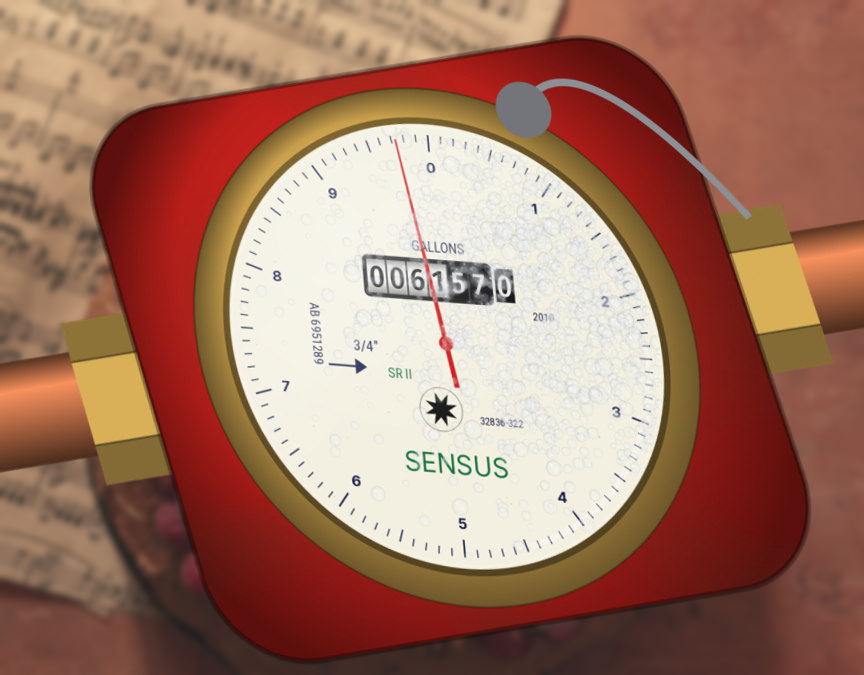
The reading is **61569.7** gal
